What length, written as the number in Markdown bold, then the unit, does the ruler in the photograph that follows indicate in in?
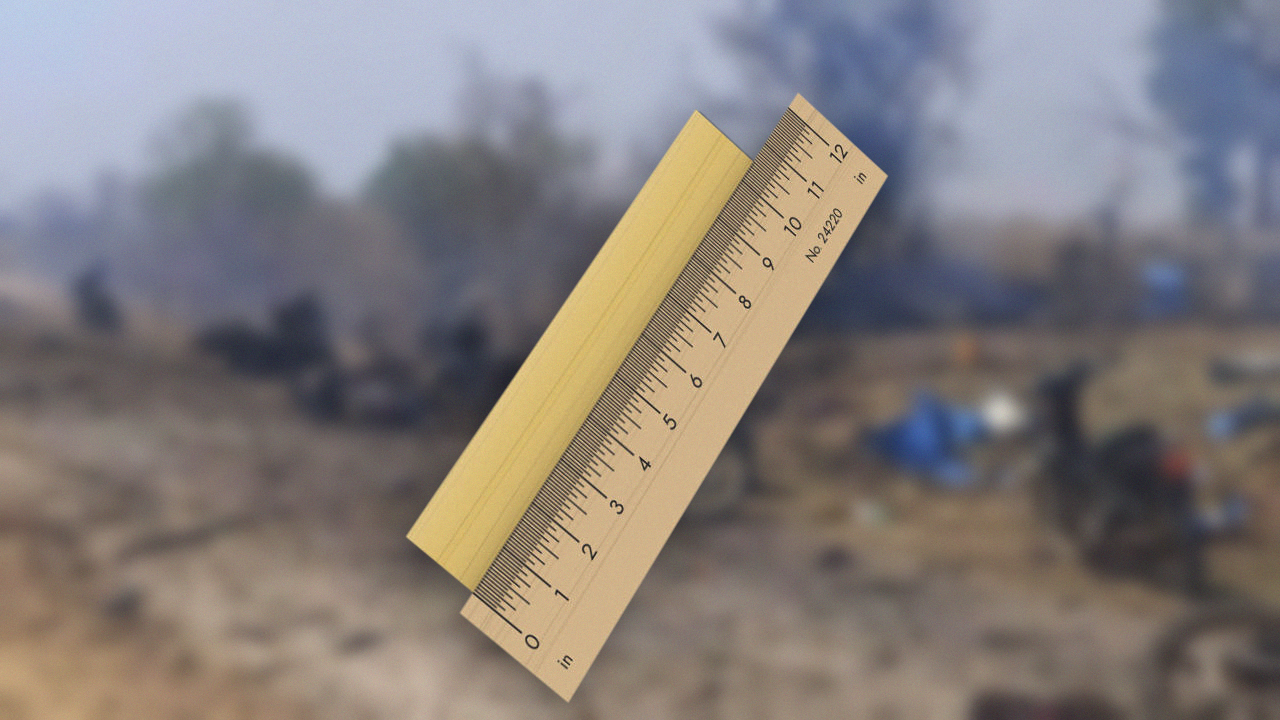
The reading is **10.5** in
